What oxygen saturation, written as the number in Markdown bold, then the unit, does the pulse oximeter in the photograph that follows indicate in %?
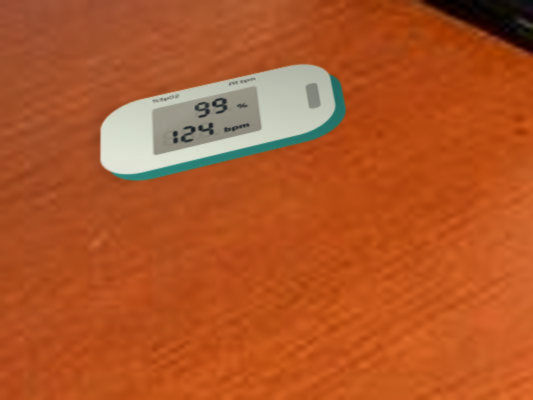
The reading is **99** %
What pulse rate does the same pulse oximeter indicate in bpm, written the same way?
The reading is **124** bpm
